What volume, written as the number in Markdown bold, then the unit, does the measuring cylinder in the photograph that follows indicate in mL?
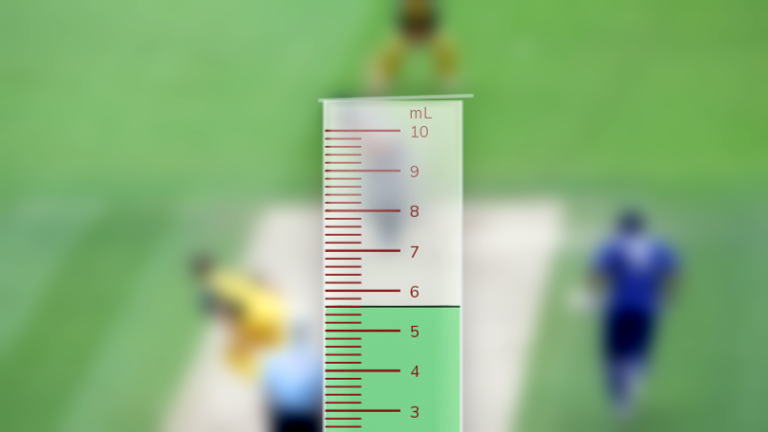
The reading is **5.6** mL
